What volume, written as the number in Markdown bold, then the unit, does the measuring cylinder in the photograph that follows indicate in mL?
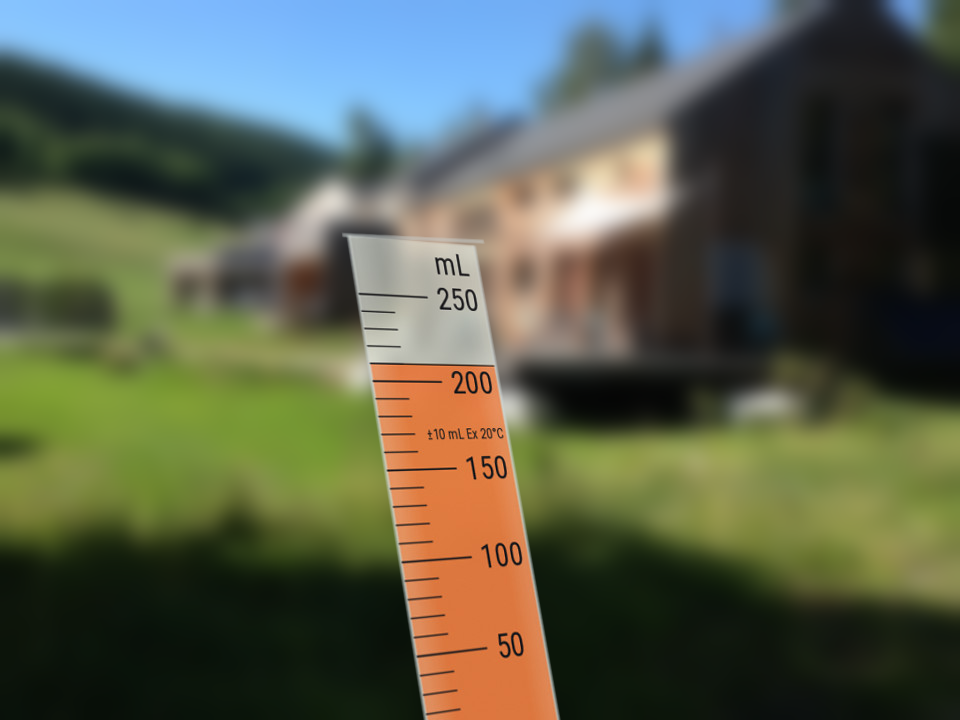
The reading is **210** mL
